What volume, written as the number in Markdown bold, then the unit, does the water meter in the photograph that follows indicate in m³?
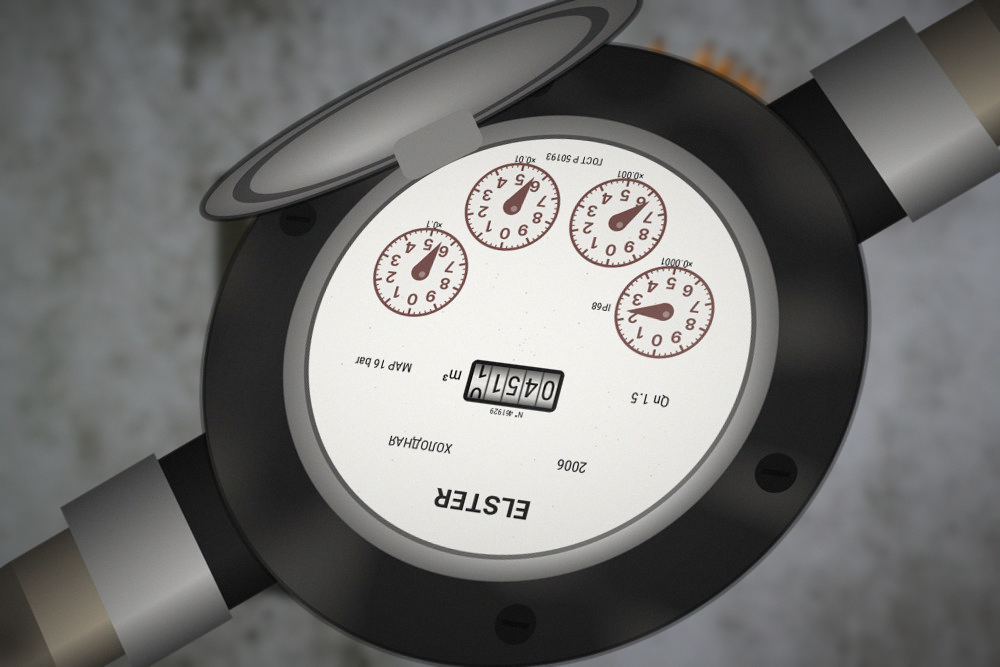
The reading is **4510.5562** m³
